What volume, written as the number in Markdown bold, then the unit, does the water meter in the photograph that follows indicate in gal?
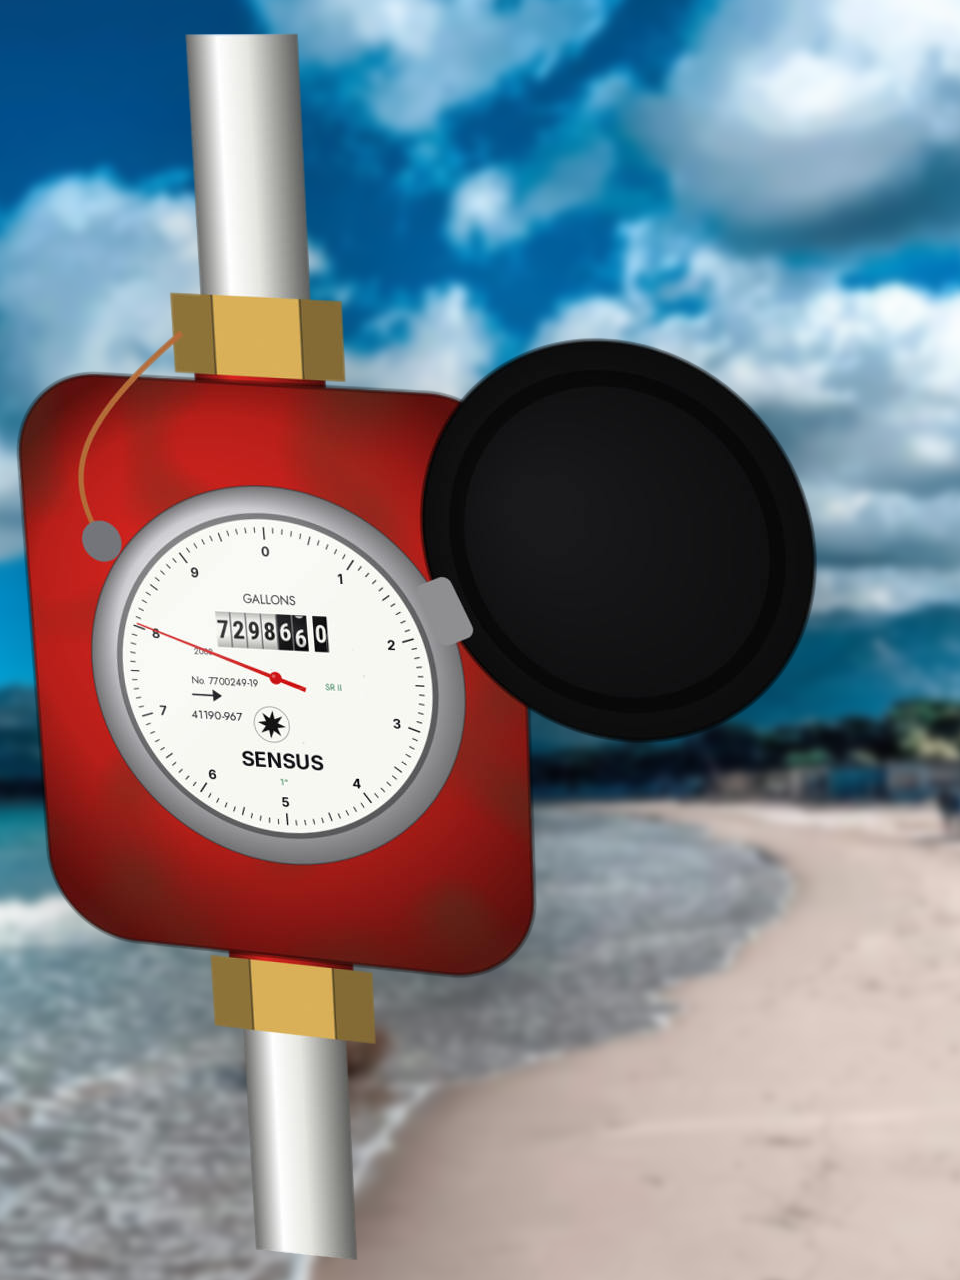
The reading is **7298658.0** gal
